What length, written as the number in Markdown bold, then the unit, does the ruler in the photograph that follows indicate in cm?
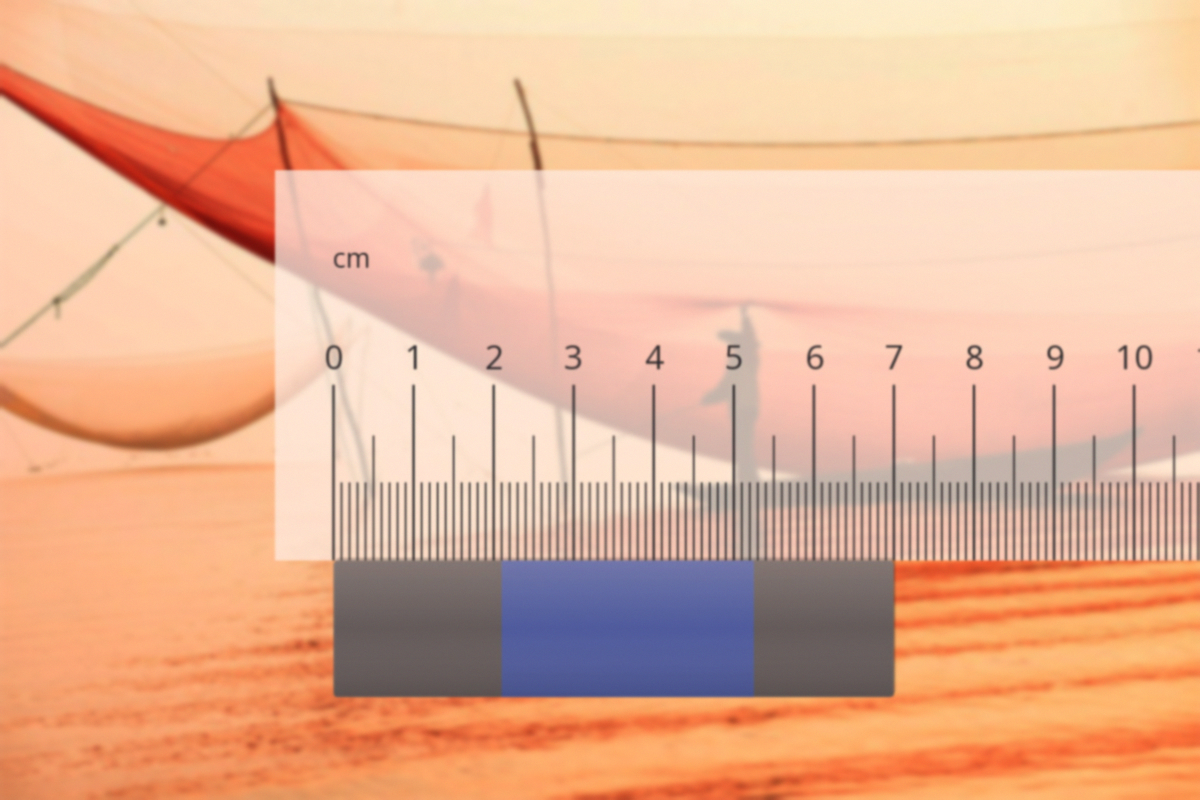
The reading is **7** cm
